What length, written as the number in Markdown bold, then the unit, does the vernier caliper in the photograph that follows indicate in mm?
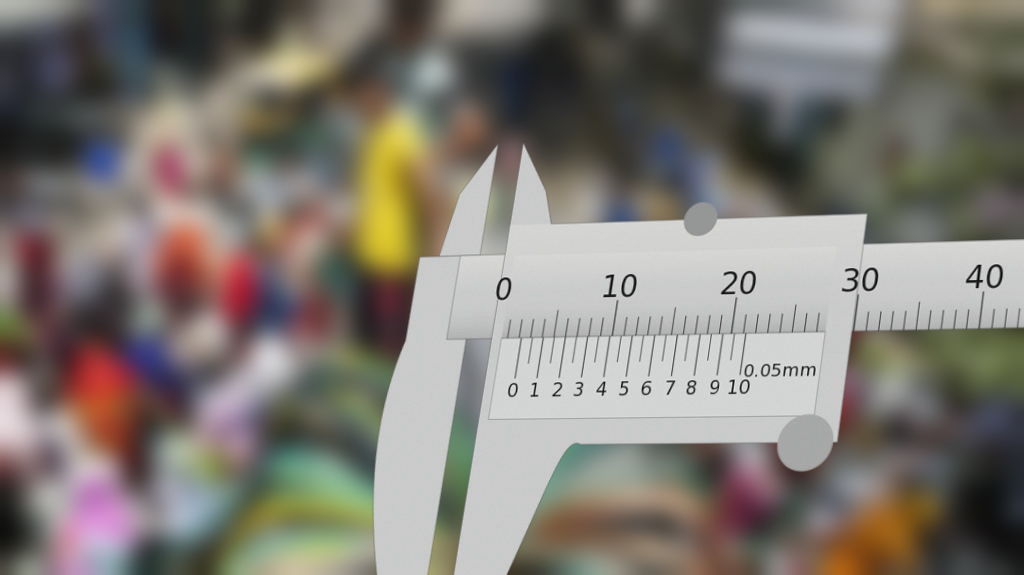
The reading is **2.2** mm
